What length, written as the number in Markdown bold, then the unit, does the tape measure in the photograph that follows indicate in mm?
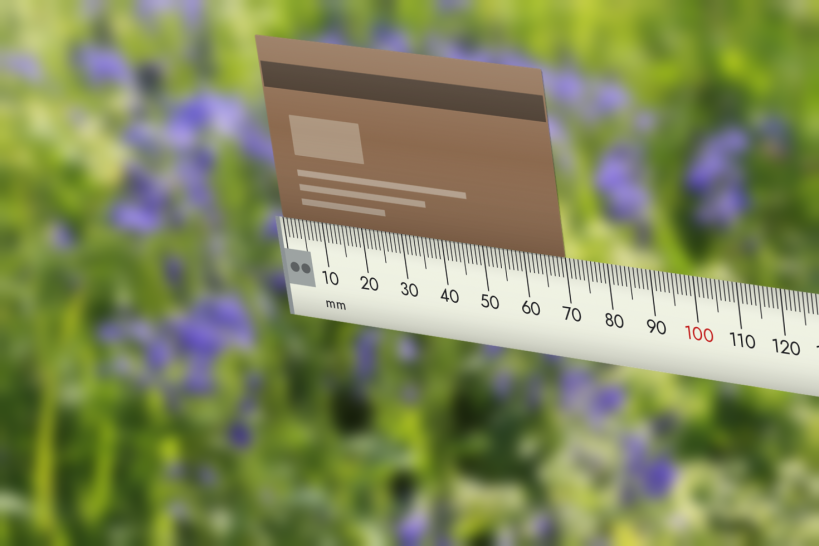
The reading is **70** mm
